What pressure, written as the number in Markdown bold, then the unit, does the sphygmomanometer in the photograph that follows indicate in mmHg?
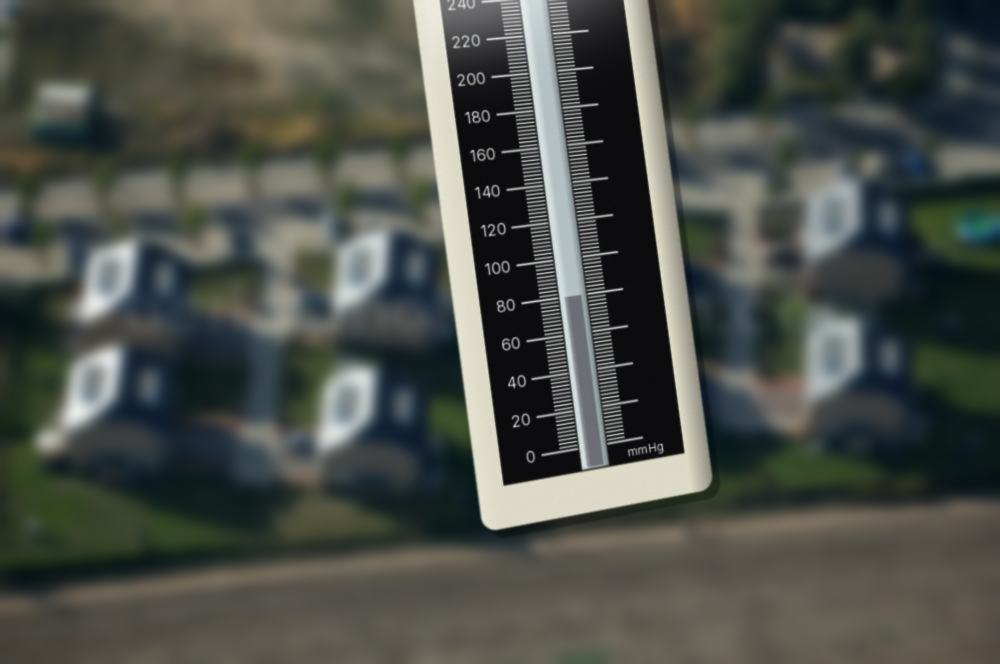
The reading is **80** mmHg
